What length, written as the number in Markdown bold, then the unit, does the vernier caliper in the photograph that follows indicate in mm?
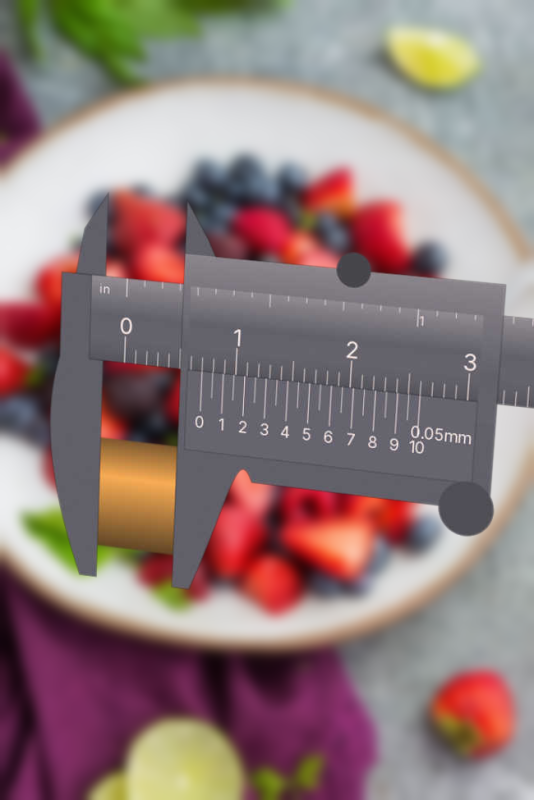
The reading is **7.0** mm
